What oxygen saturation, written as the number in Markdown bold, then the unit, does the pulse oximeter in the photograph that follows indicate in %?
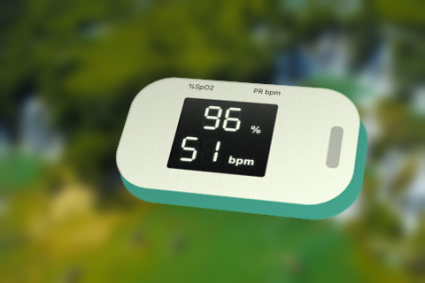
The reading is **96** %
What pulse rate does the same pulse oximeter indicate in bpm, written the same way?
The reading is **51** bpm
